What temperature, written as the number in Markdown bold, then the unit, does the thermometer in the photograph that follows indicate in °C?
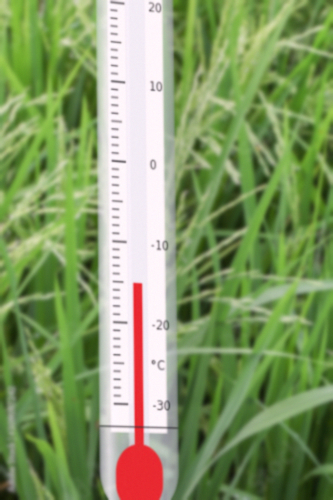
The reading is **-15** °C
